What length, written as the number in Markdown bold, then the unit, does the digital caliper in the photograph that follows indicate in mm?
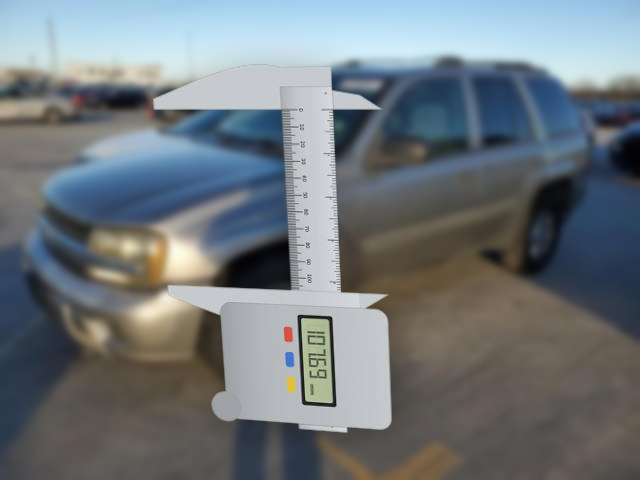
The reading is **107.69** mm
